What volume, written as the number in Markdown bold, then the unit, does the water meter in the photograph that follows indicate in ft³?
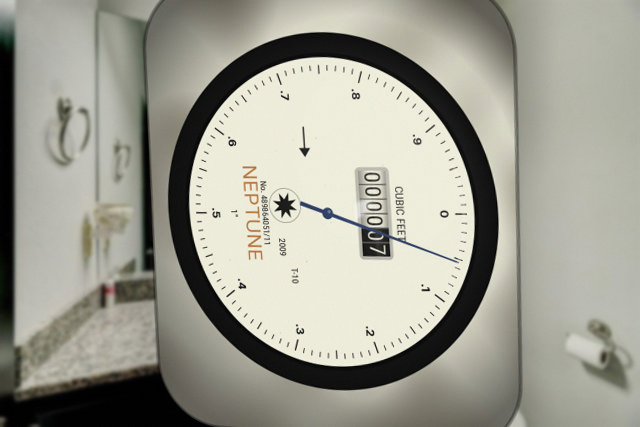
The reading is **7.05** ft³
